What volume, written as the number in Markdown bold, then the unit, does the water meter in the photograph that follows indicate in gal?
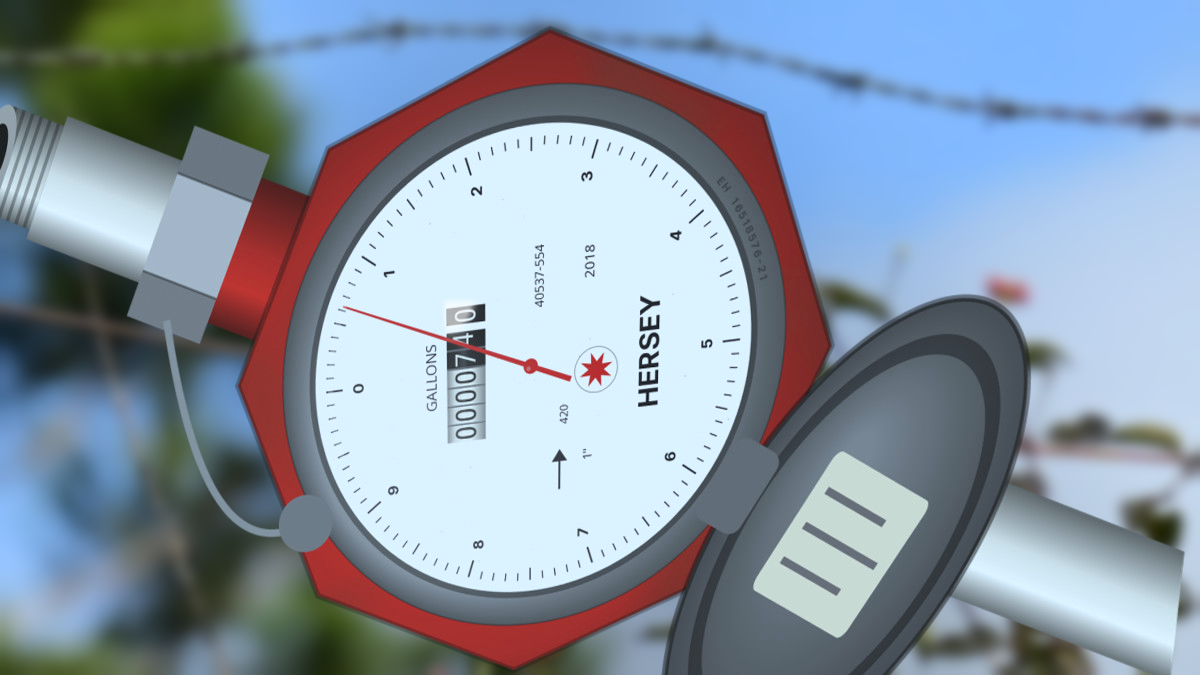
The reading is **740.6** gal
